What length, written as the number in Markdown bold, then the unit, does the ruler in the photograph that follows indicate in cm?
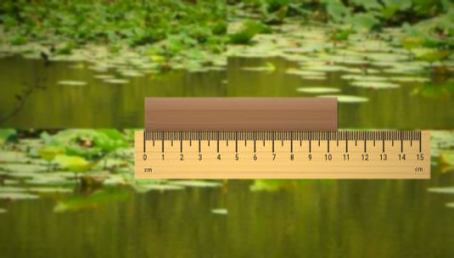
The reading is **10.5** cm
